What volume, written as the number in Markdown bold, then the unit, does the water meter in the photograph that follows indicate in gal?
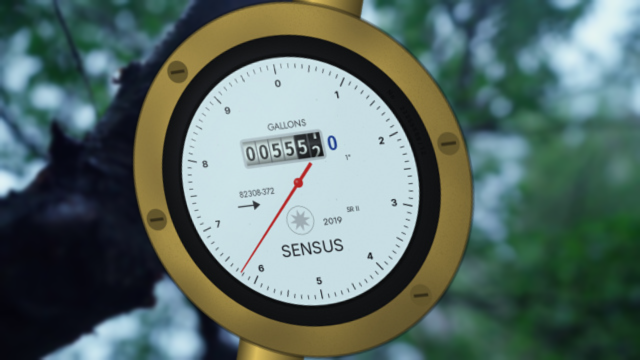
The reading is **55516.2** gal
